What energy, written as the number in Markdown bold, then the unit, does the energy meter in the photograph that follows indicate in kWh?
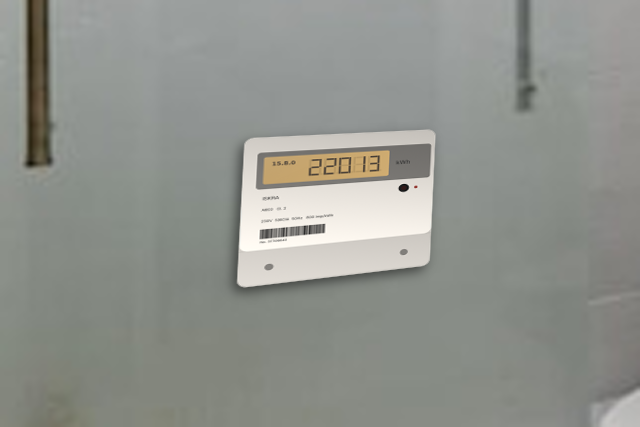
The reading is **22013** kWh
